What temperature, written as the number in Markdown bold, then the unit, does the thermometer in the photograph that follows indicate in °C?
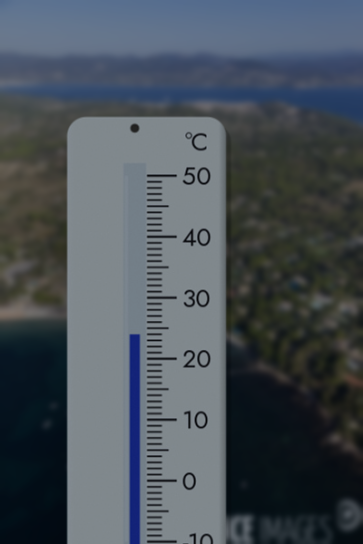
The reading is **24** °C
